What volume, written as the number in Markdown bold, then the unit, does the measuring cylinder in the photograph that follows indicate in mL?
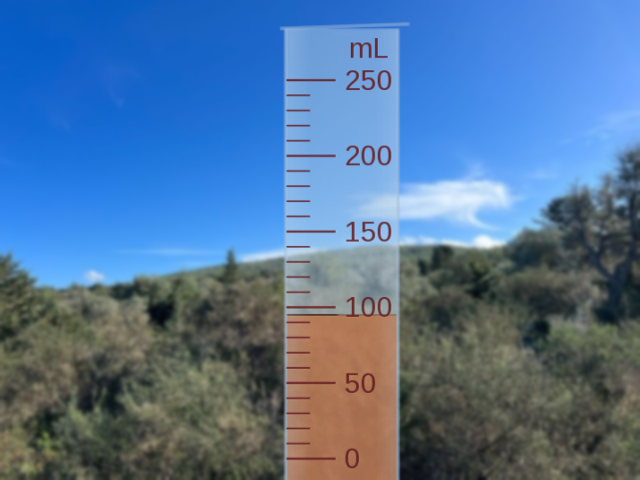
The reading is **95** mL
